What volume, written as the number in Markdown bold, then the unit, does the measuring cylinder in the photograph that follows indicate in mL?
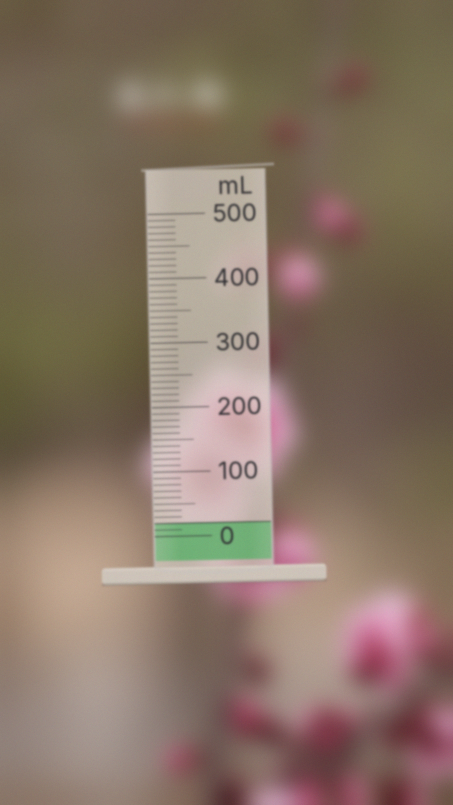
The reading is **20** mL
